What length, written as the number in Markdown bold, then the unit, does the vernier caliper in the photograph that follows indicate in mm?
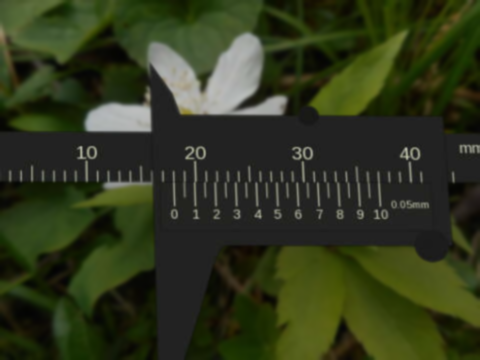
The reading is **18.0** mm
